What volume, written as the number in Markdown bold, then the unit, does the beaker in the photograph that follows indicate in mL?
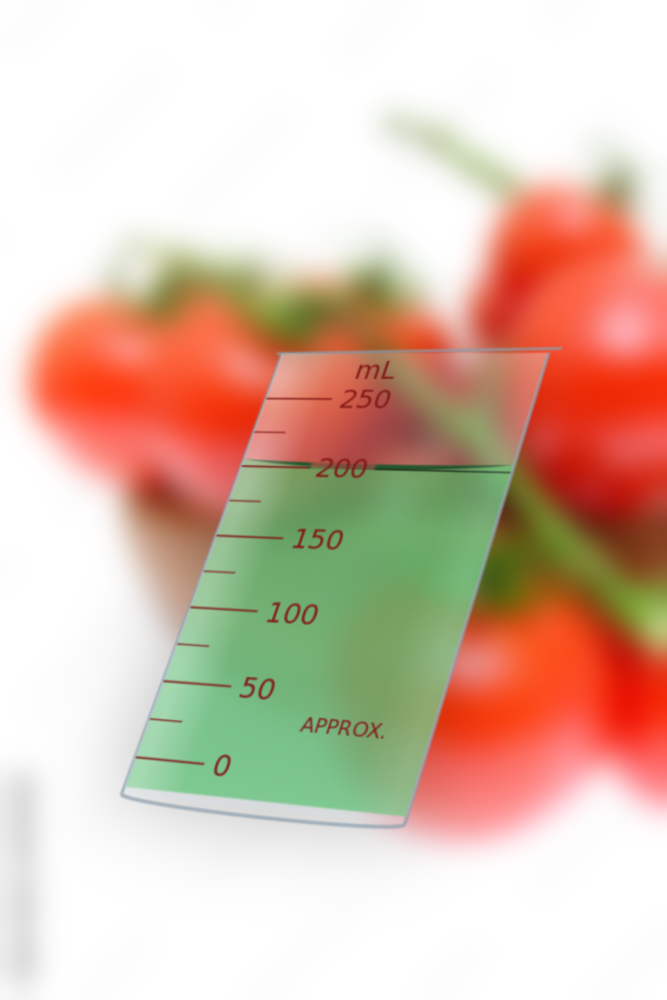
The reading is **200** mL
